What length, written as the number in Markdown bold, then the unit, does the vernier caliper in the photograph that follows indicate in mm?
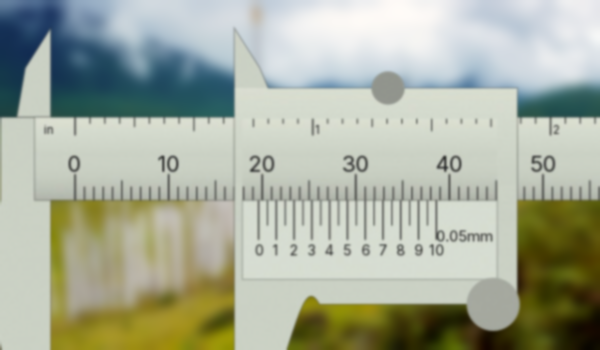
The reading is **19.6** mm
